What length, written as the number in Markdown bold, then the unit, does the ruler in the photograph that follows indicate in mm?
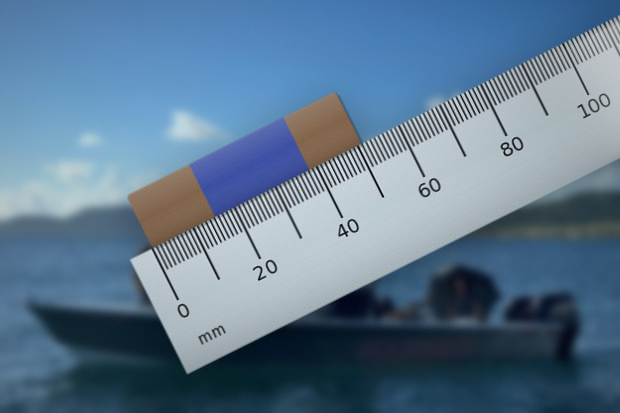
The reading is **51** mm
